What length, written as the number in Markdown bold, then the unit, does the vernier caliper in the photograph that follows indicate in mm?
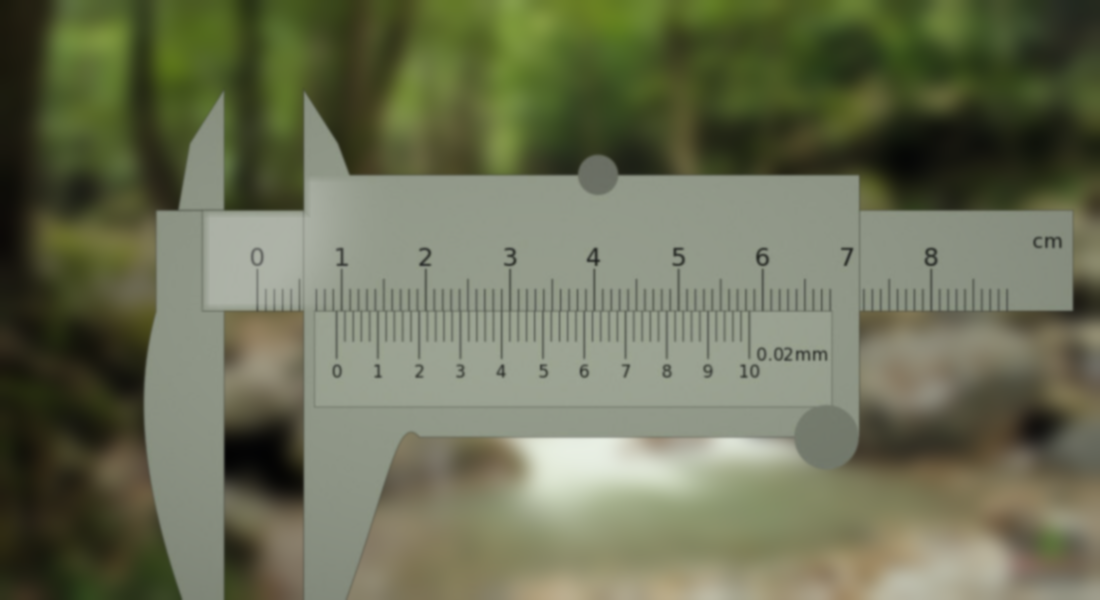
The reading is **9.4** mm
